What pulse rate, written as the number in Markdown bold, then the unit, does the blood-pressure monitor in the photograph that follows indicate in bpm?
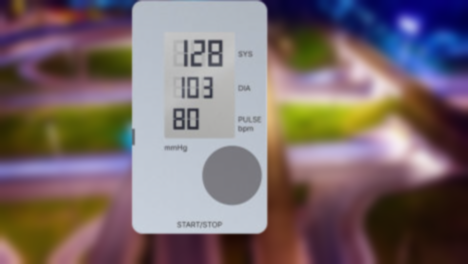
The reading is **80** bpm
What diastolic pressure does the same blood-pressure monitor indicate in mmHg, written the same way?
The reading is **103** mmHg
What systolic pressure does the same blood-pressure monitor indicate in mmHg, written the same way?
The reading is **128** mmHg
